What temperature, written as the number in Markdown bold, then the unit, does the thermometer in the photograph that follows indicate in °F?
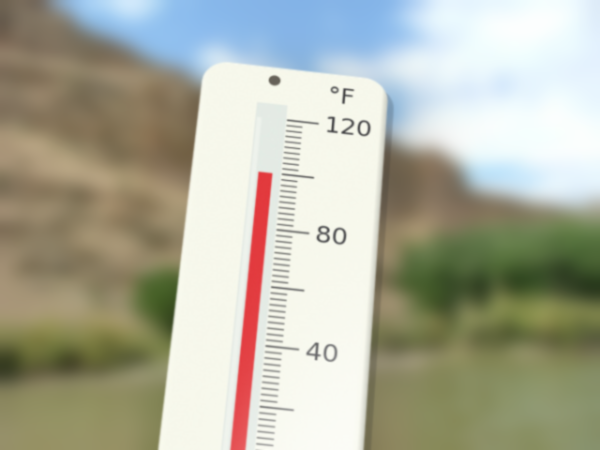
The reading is **100** °F
